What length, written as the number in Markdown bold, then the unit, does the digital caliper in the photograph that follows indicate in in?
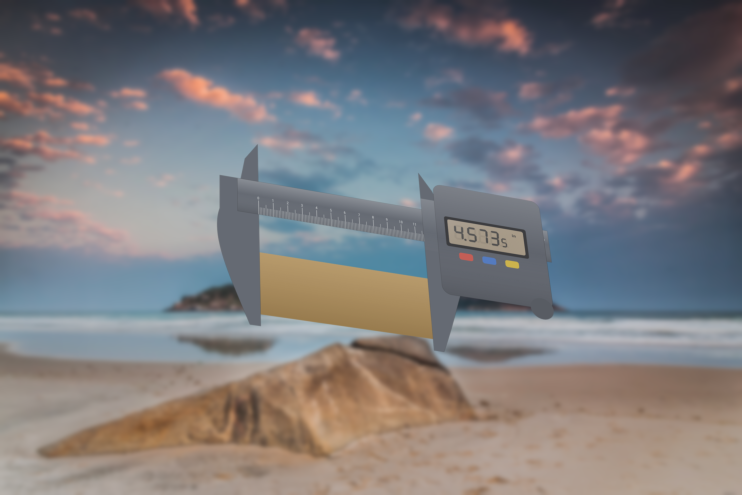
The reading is **4.5735** in
